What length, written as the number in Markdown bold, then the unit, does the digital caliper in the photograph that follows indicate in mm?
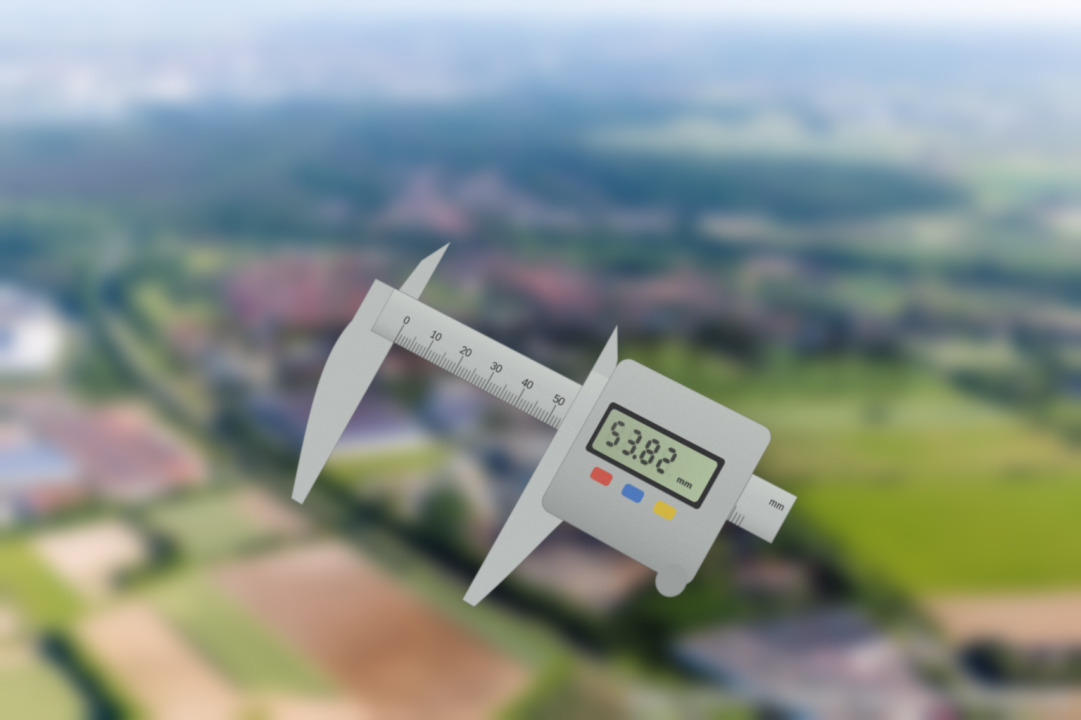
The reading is **53.82** mm
